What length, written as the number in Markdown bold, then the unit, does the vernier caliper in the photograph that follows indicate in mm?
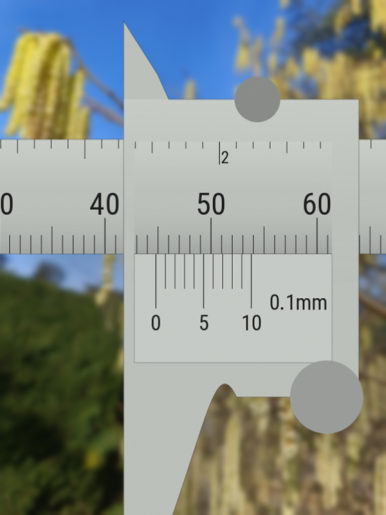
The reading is **44.8** mm
